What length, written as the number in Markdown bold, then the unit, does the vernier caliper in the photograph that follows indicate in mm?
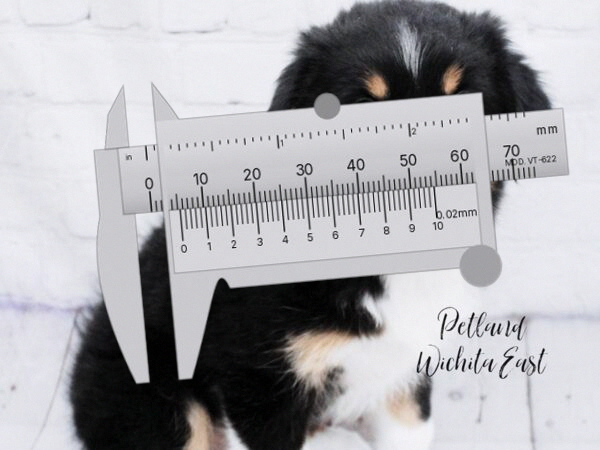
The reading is **5.5** mm
